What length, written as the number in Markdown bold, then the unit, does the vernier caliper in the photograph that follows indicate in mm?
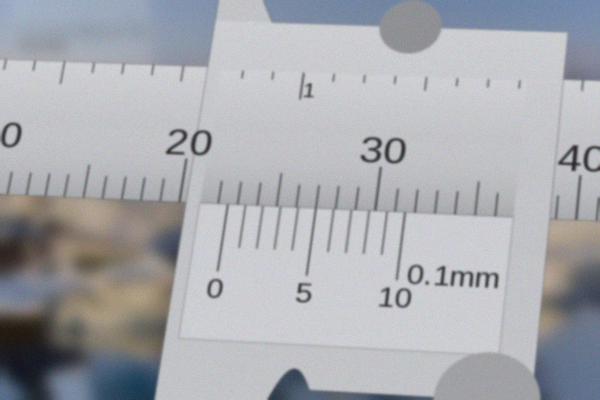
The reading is **22.5** mm
